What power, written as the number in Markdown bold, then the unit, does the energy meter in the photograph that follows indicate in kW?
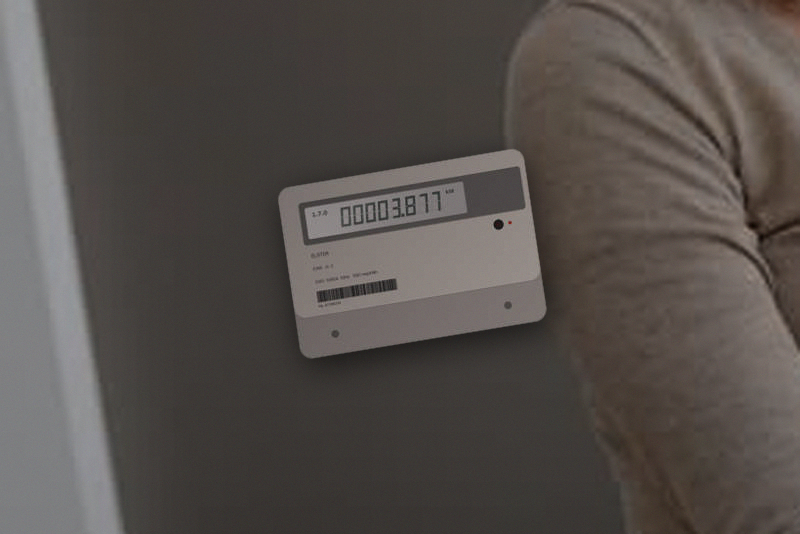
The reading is **3.877** kW
